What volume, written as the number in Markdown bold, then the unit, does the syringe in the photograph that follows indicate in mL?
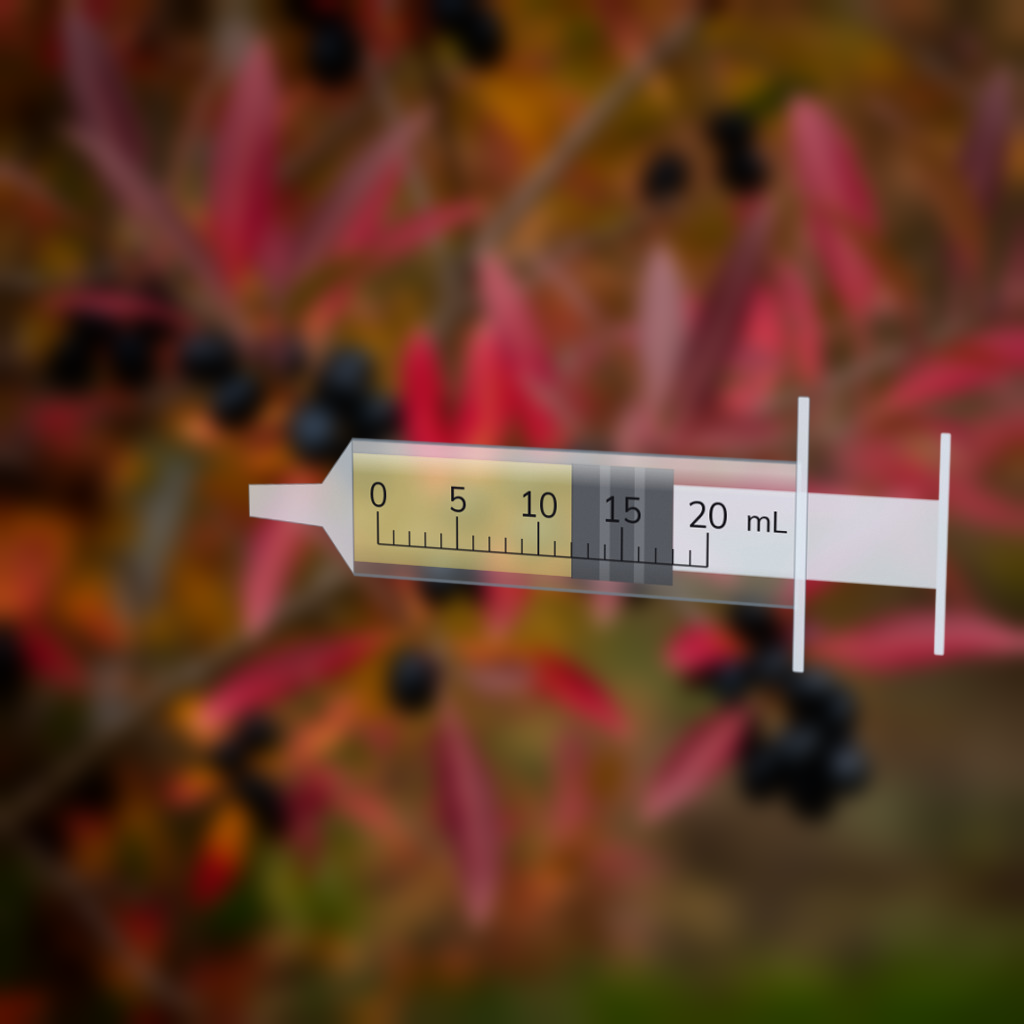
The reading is **12** mL
